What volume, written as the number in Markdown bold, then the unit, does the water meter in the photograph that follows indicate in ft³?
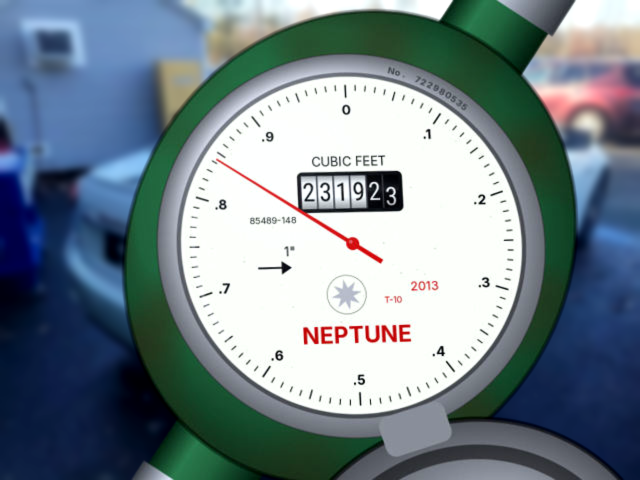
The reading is **231922.84** ft³
